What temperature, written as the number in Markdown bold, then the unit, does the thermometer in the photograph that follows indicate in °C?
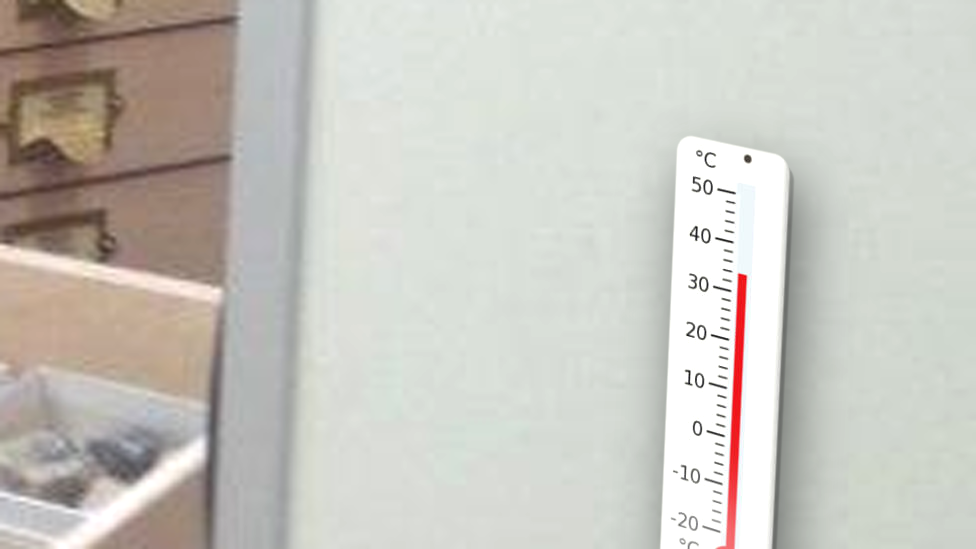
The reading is **34** °C
